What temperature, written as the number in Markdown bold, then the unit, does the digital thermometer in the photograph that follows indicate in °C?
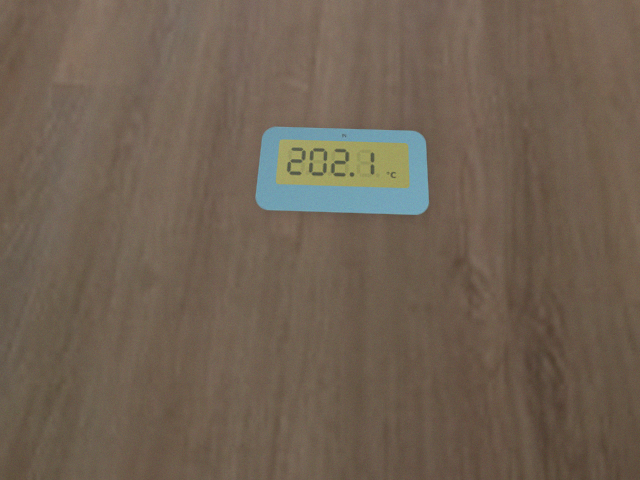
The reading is **202.1** °C
